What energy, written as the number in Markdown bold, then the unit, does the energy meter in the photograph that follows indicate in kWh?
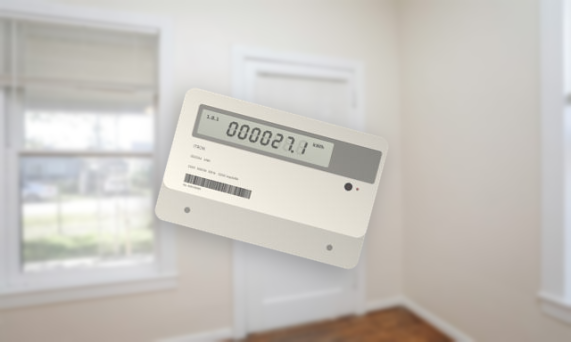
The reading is **27.1** kWh
